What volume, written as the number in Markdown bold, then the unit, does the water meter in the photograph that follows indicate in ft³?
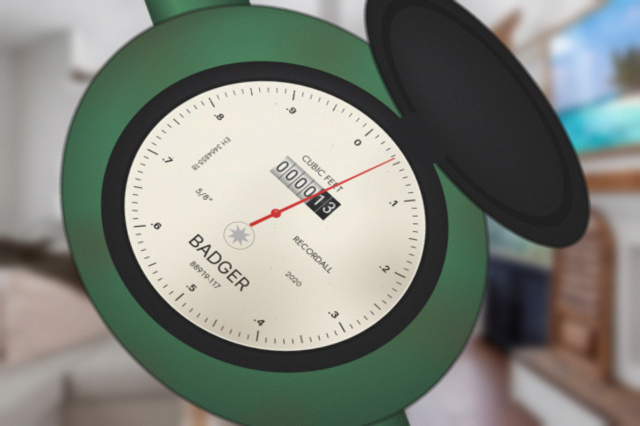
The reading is **13.04** ft³
